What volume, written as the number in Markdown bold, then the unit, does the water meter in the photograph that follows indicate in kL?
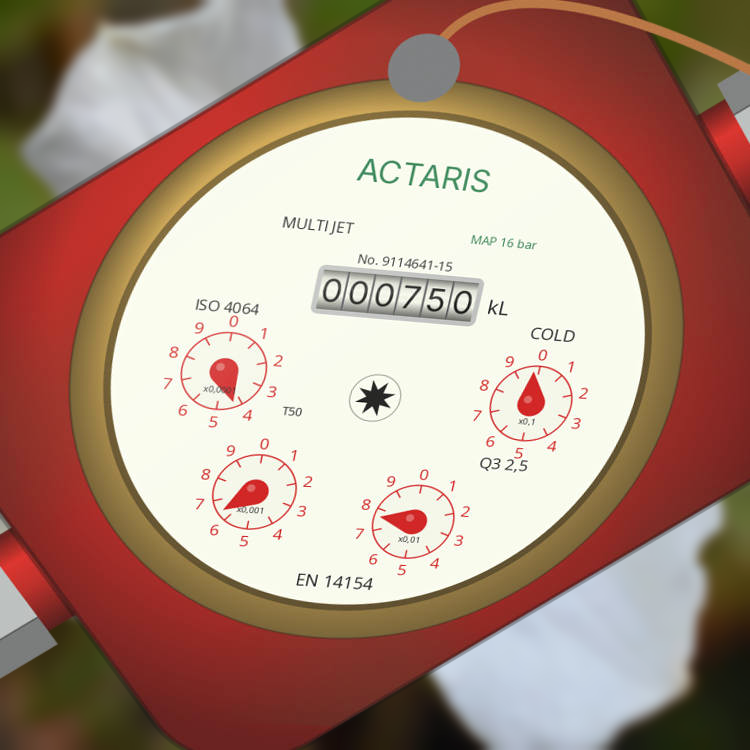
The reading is **749.9764** kL
